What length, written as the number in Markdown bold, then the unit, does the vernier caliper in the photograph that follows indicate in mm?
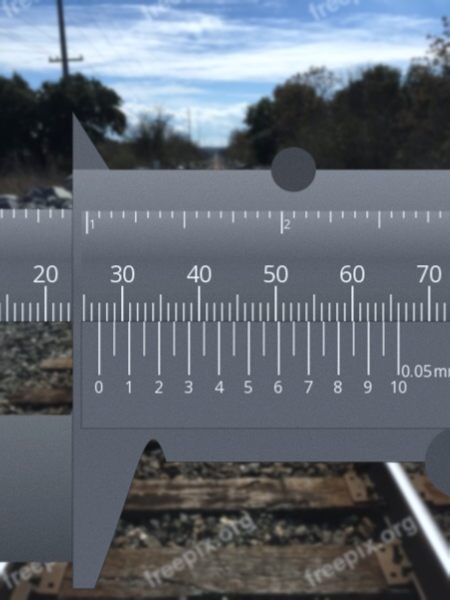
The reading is **27.0** mm
